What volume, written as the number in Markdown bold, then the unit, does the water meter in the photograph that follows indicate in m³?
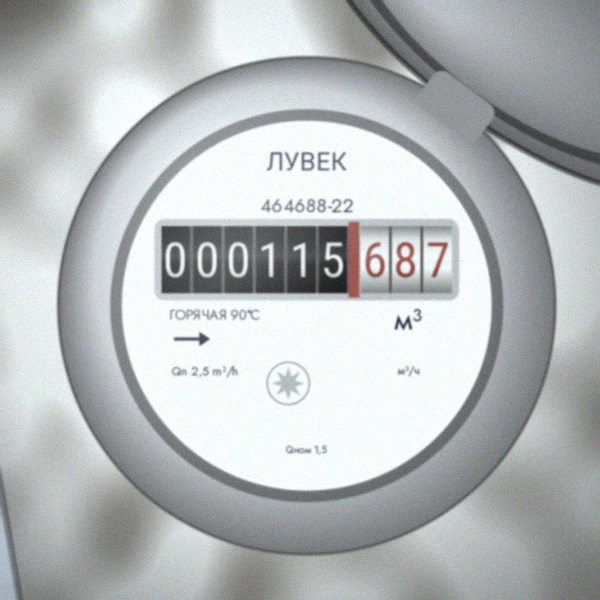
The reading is **115.687** m³
